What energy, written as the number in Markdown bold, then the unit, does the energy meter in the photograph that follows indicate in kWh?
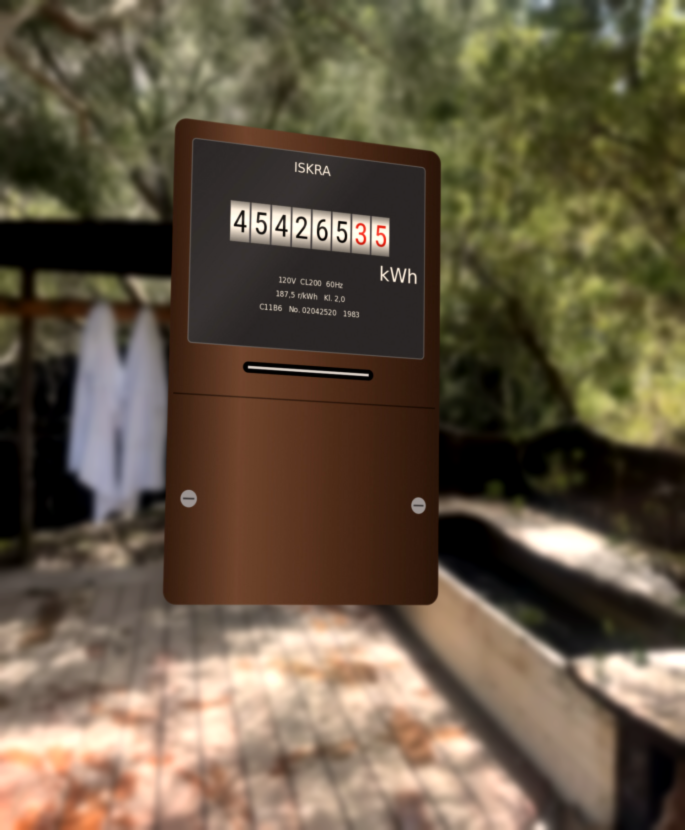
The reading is **454265.35** kWh
